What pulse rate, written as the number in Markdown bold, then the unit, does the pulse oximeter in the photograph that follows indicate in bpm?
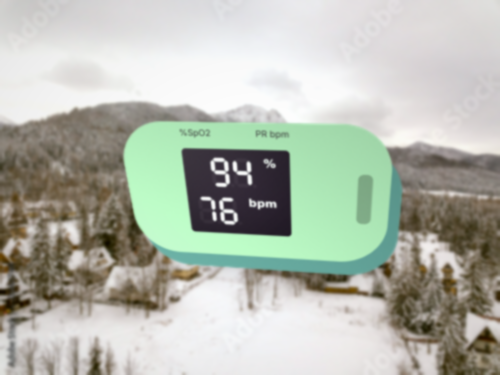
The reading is **76** bpm
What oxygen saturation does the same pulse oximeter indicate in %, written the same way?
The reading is **94** %
